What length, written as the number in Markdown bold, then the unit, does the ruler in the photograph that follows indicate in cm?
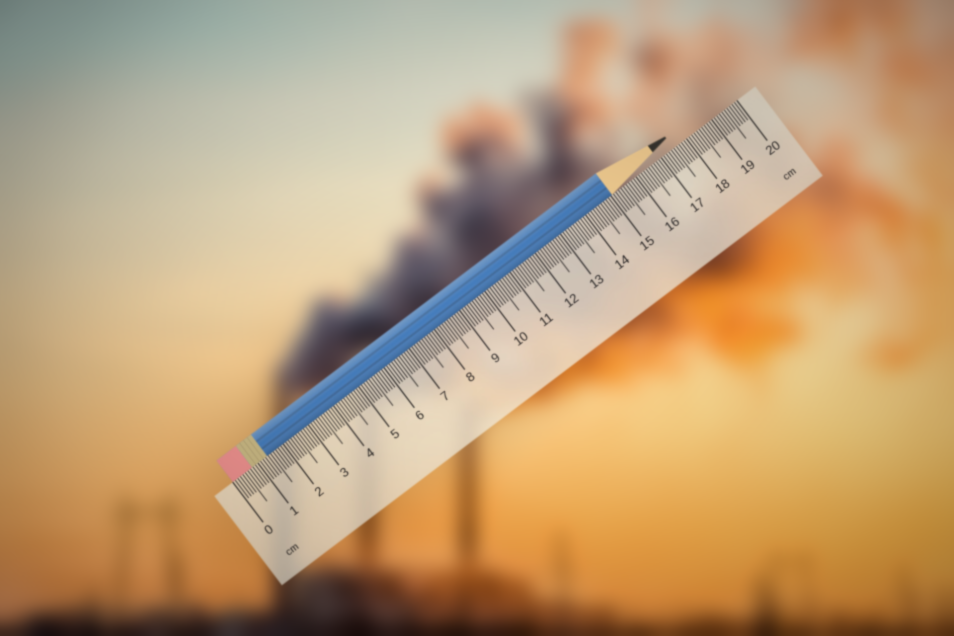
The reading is **17.5** cm
